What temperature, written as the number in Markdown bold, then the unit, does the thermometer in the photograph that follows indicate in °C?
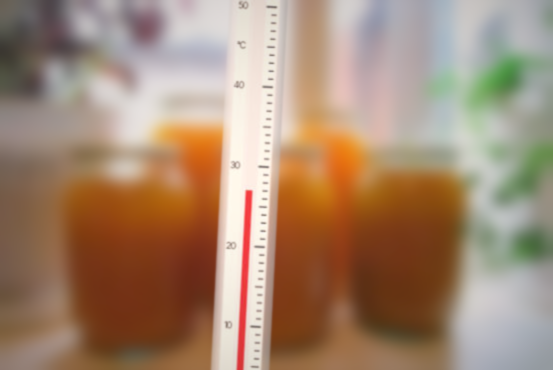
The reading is **27** °C
